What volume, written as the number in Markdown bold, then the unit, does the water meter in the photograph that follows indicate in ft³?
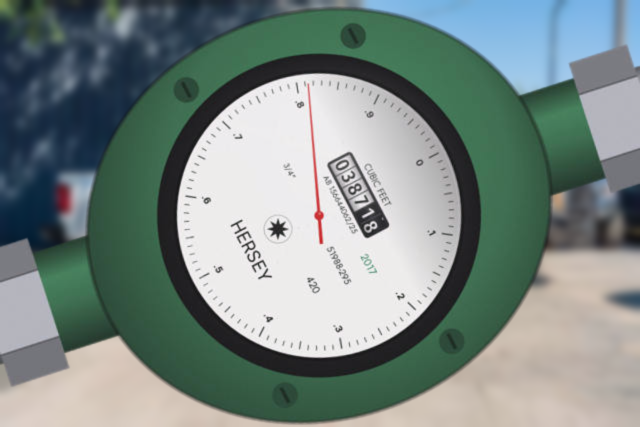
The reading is **38717.81** ft³
